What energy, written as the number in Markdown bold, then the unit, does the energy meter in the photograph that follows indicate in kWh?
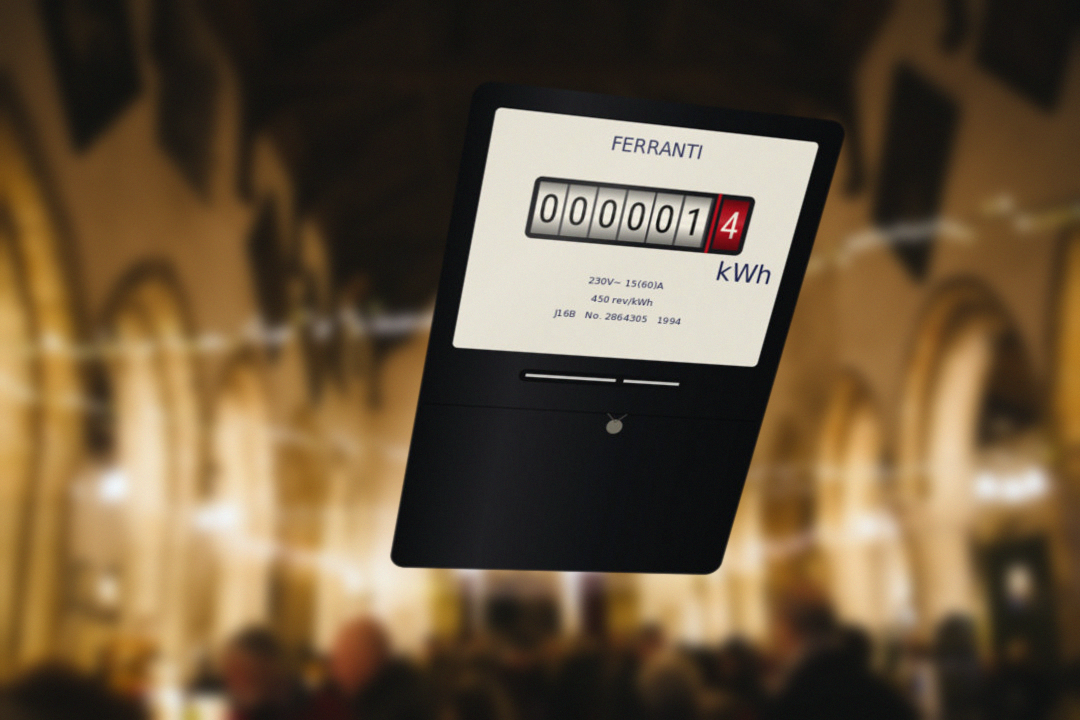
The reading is **1.4** kWh
